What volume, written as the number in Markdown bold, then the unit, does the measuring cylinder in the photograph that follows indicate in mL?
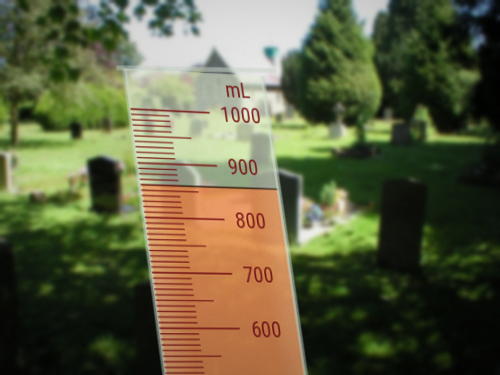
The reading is **860** mL
